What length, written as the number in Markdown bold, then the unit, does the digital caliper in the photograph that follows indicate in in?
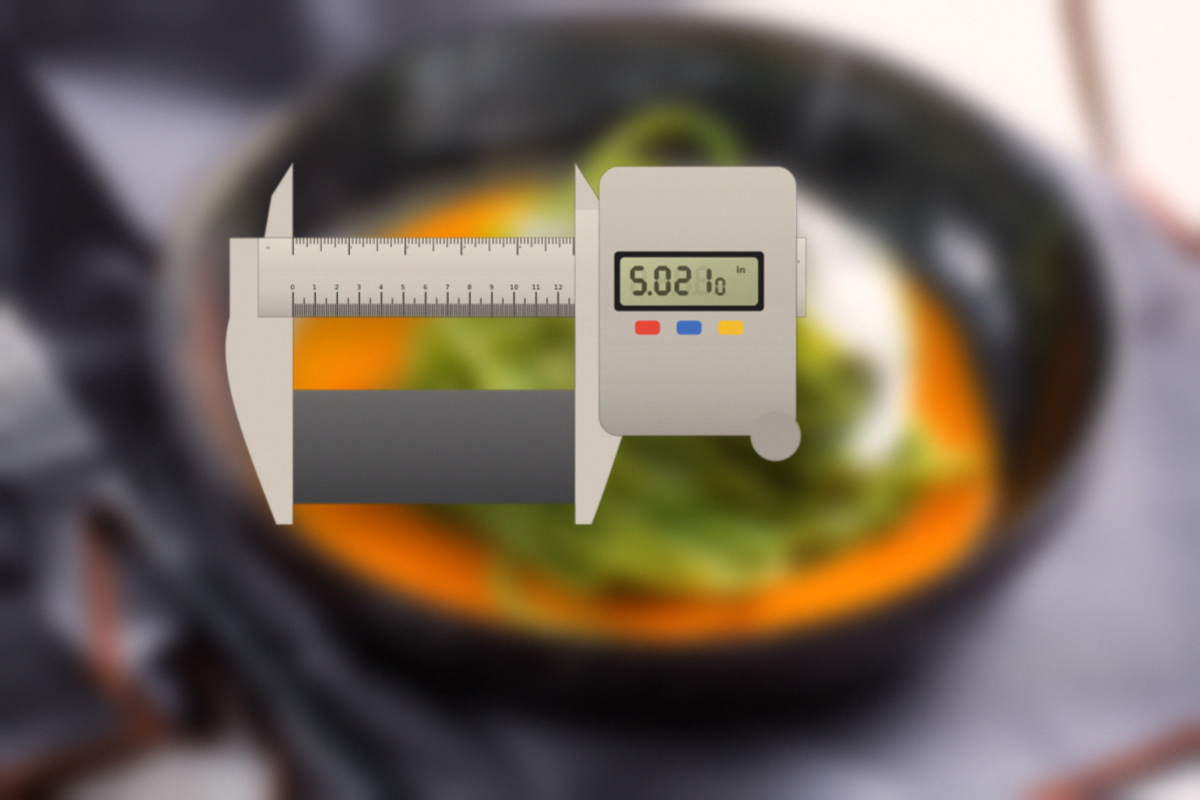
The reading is **5.0210** in
